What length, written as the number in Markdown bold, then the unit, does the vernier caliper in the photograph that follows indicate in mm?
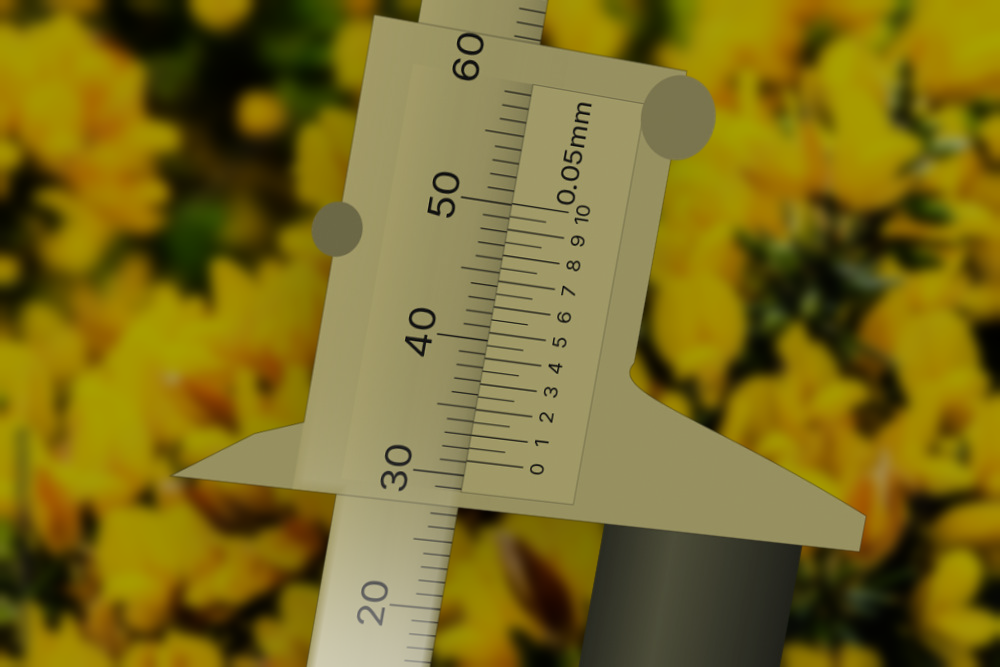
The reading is **31.1** mm
